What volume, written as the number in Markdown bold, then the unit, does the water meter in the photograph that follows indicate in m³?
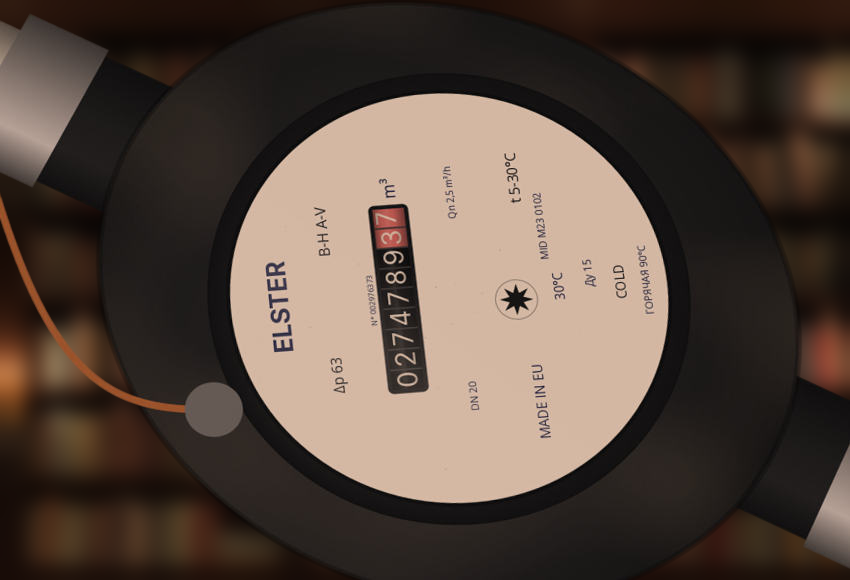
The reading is **274789.37** m³
